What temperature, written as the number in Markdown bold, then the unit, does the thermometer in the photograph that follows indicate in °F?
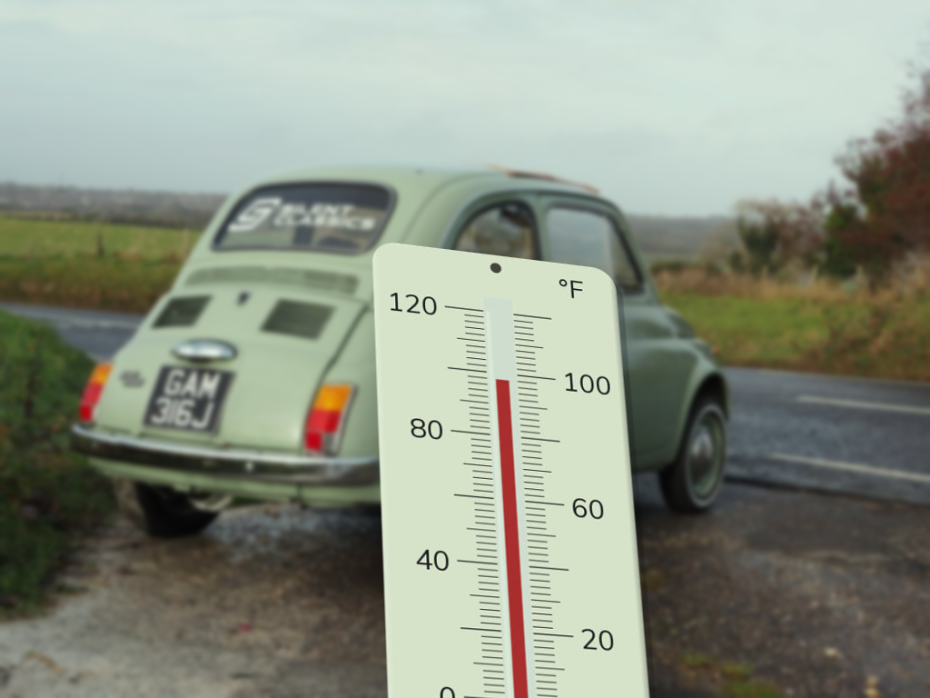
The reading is **98** °F
